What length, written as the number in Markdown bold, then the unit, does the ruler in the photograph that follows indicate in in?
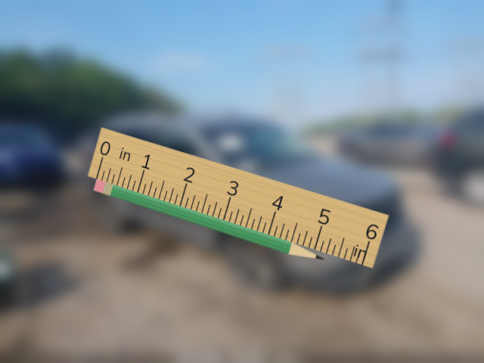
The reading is **5.25** in
